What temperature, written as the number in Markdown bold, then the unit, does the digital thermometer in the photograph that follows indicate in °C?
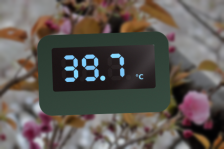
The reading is **39.7** °C
